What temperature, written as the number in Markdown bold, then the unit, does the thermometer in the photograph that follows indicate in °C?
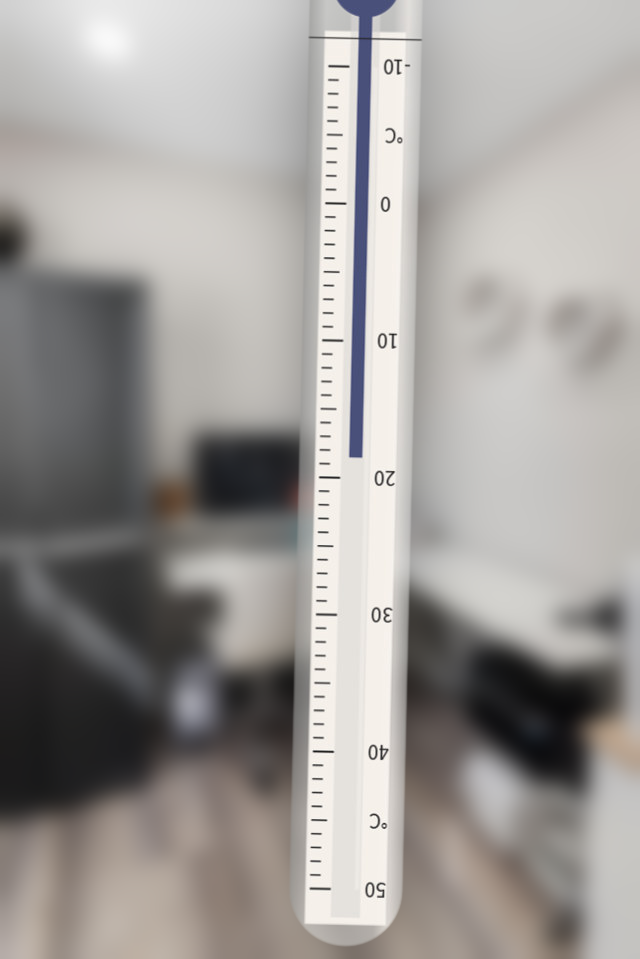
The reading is **18.5** °C
